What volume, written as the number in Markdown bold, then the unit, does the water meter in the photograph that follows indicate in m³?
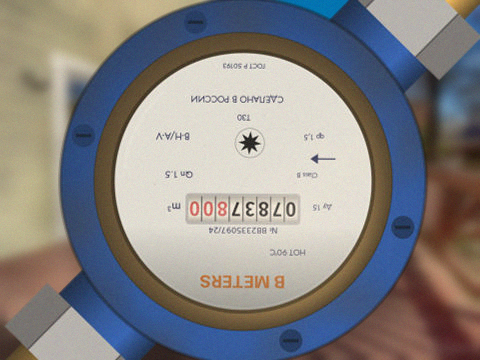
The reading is **7837.800** m³
